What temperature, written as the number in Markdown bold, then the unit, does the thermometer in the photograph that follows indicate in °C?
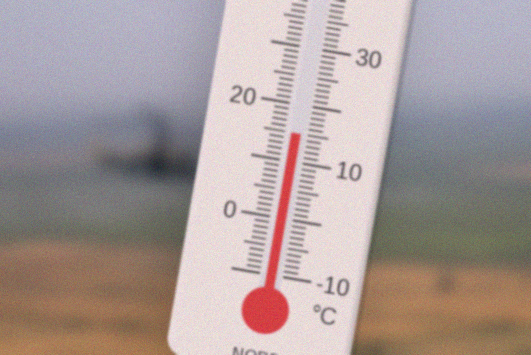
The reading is **15** °C
